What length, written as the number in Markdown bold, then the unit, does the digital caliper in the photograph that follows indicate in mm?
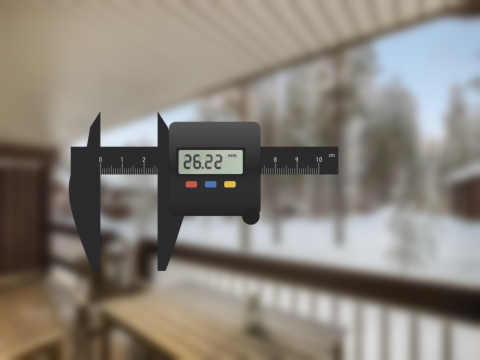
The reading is **26.22** mm
